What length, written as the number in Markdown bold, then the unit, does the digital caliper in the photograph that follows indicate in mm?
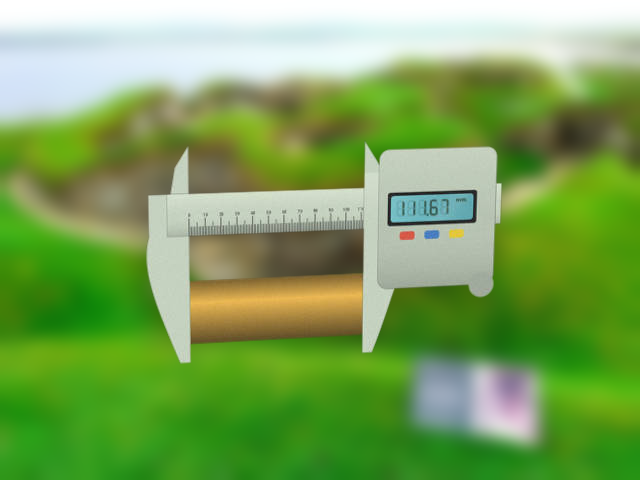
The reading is **111.67** mm
